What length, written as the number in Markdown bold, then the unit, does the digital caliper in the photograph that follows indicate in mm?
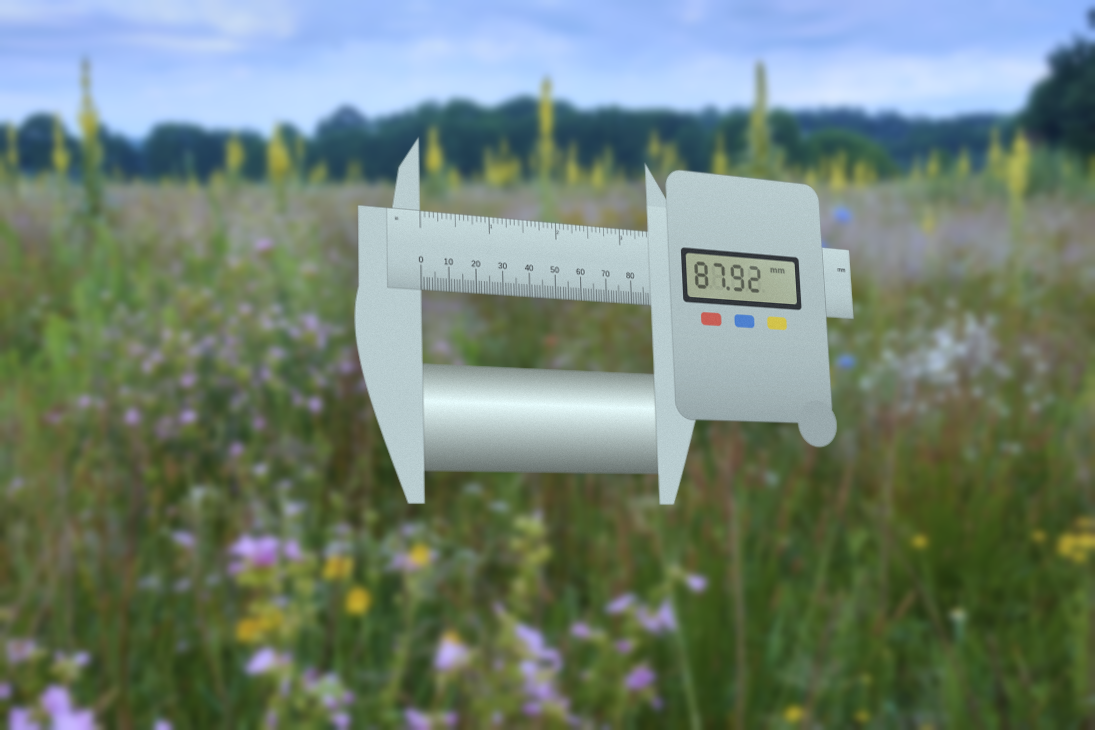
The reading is **87.92** mm
